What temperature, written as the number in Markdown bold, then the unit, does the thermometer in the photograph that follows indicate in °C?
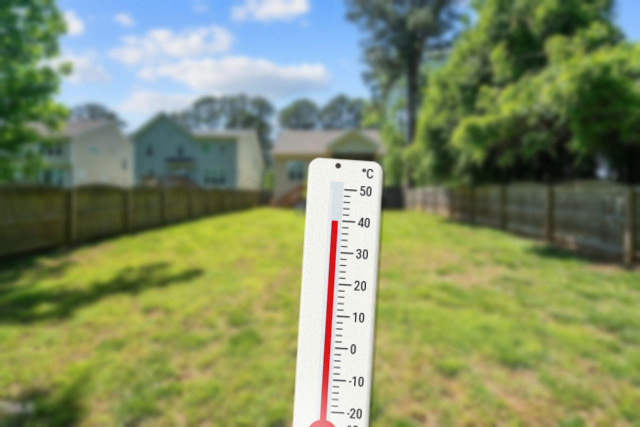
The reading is **40** °C
